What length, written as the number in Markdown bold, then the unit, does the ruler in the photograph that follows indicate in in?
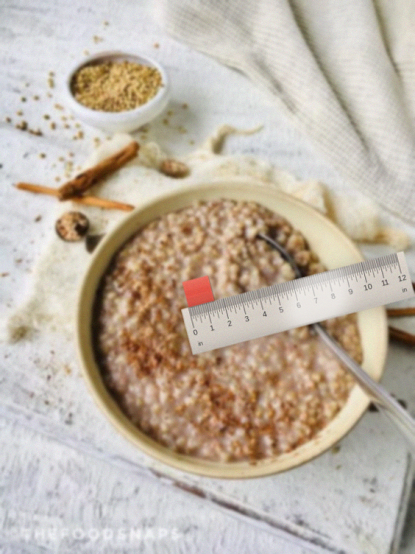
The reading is **1.5** in
